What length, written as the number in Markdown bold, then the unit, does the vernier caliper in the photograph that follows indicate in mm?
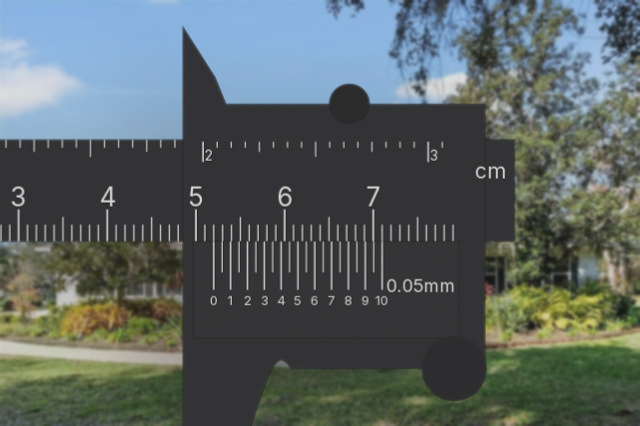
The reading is **52.0** mm
